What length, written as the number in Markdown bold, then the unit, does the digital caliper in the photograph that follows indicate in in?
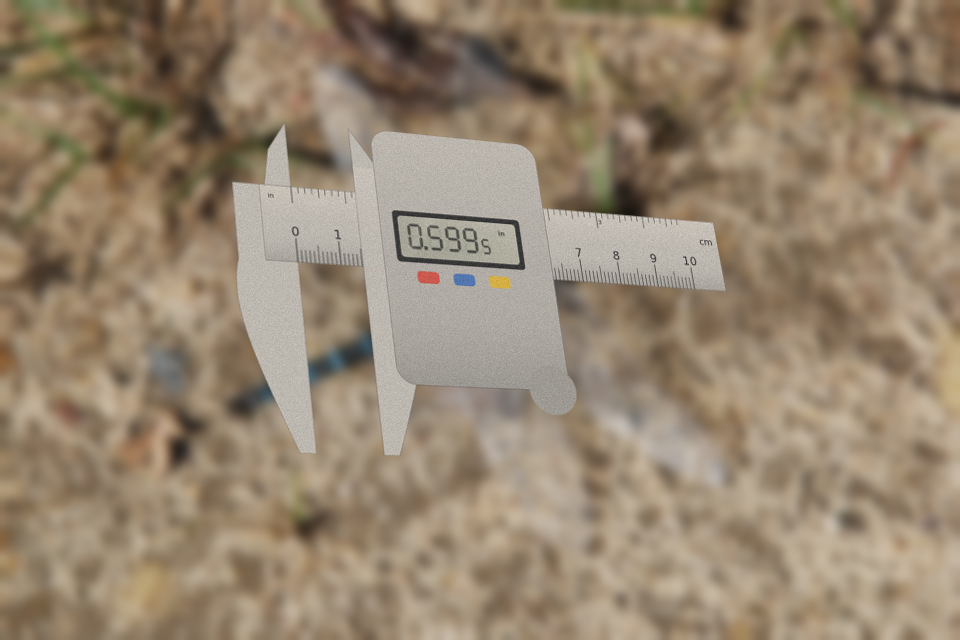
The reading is **0.5995** in
